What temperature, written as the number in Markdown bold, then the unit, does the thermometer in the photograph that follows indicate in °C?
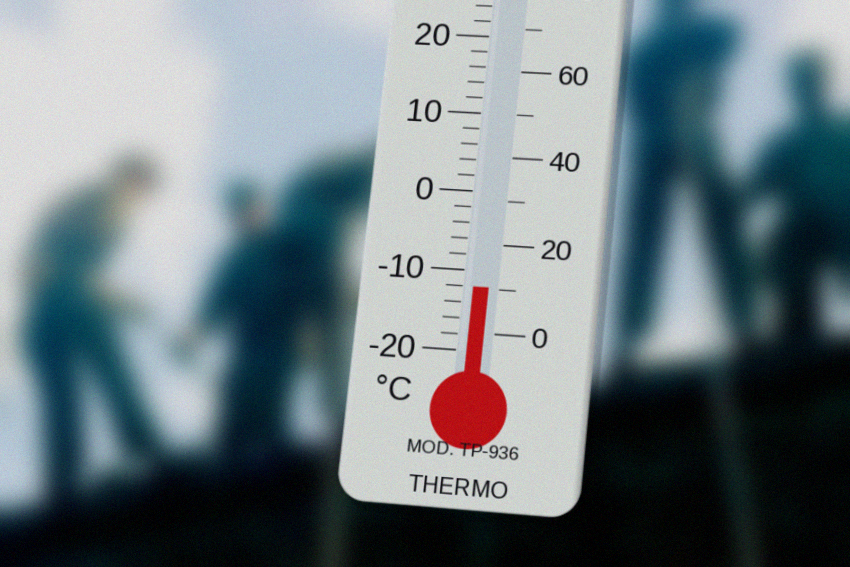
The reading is **-12** °C
